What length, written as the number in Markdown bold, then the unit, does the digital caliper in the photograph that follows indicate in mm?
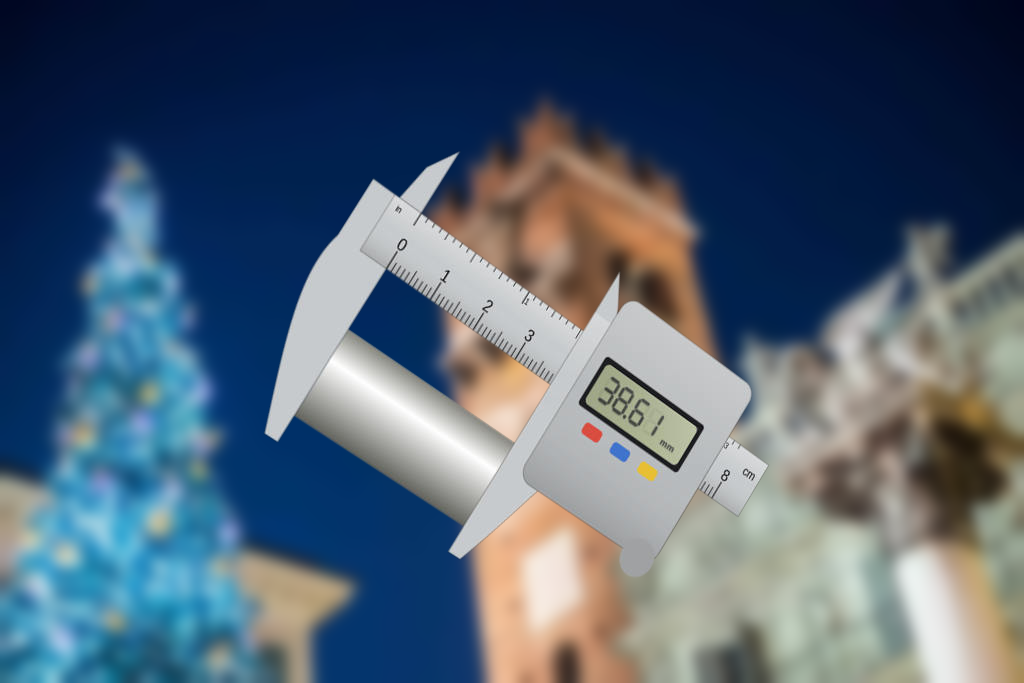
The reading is **38.61** mm
